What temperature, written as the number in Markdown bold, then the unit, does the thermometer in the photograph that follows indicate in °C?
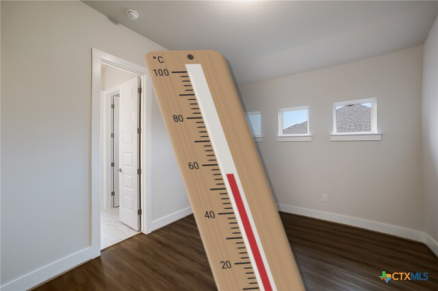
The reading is **56** °C
